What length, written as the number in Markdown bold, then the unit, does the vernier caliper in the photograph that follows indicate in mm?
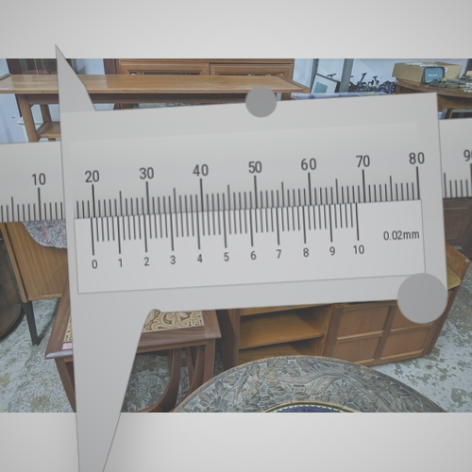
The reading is **19.4** mm
